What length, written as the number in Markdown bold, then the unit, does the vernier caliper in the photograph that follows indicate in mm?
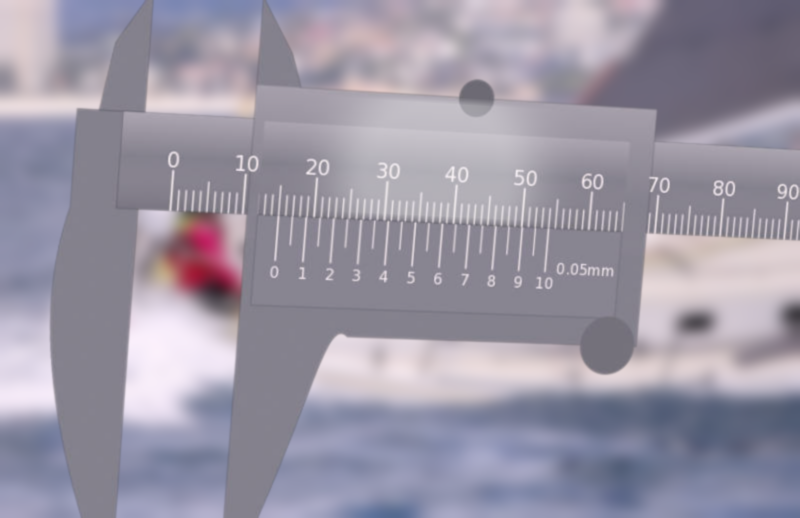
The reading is **15.0** mm
